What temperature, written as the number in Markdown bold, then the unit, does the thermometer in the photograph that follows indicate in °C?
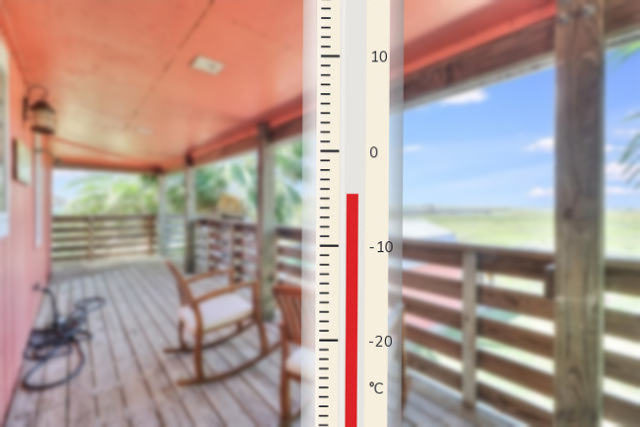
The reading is **-4.5** °C
